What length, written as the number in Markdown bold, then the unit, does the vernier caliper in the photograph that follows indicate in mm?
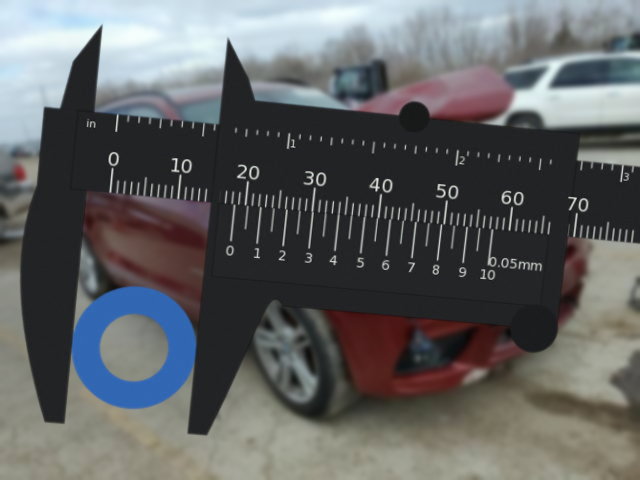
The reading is **18.4** mm
